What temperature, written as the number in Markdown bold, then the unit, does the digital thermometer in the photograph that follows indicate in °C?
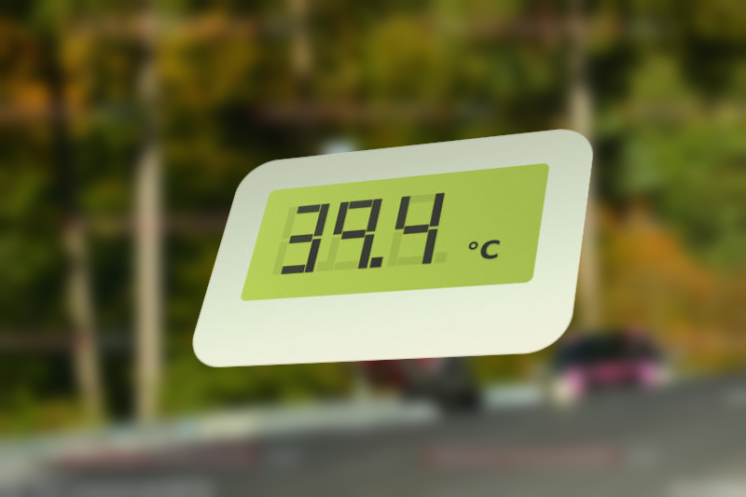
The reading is **39.4** °C
